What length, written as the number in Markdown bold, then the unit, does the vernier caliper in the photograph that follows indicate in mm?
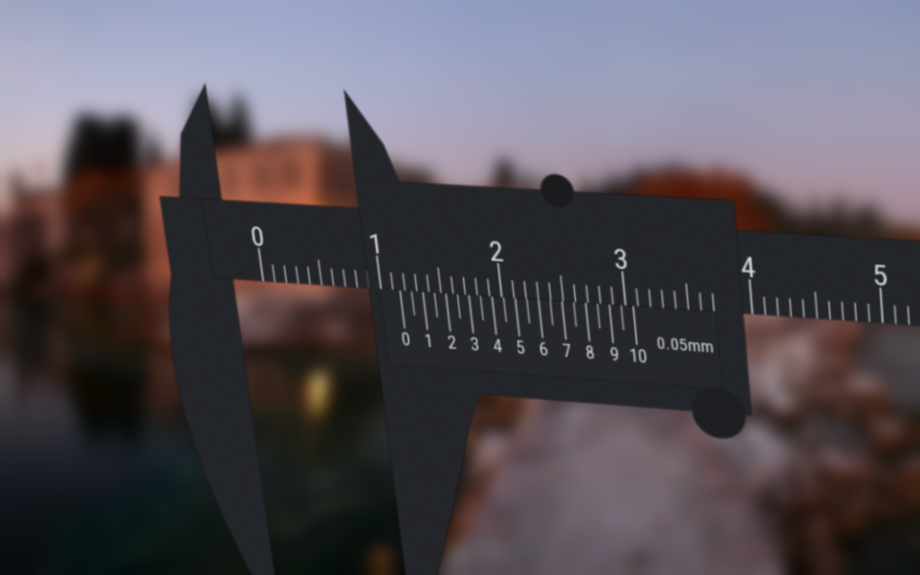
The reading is **11.6** mm
